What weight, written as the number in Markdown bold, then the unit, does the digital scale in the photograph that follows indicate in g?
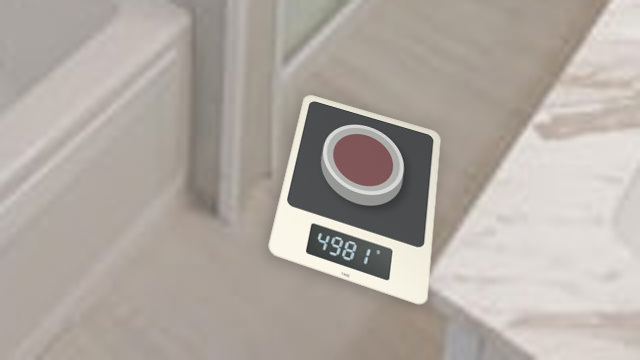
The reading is **4981** g
